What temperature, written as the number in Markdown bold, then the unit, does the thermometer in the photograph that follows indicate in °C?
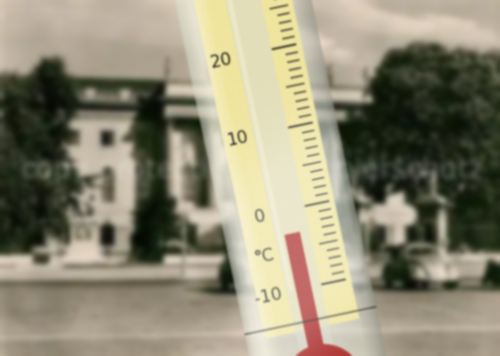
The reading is **-3** °C
